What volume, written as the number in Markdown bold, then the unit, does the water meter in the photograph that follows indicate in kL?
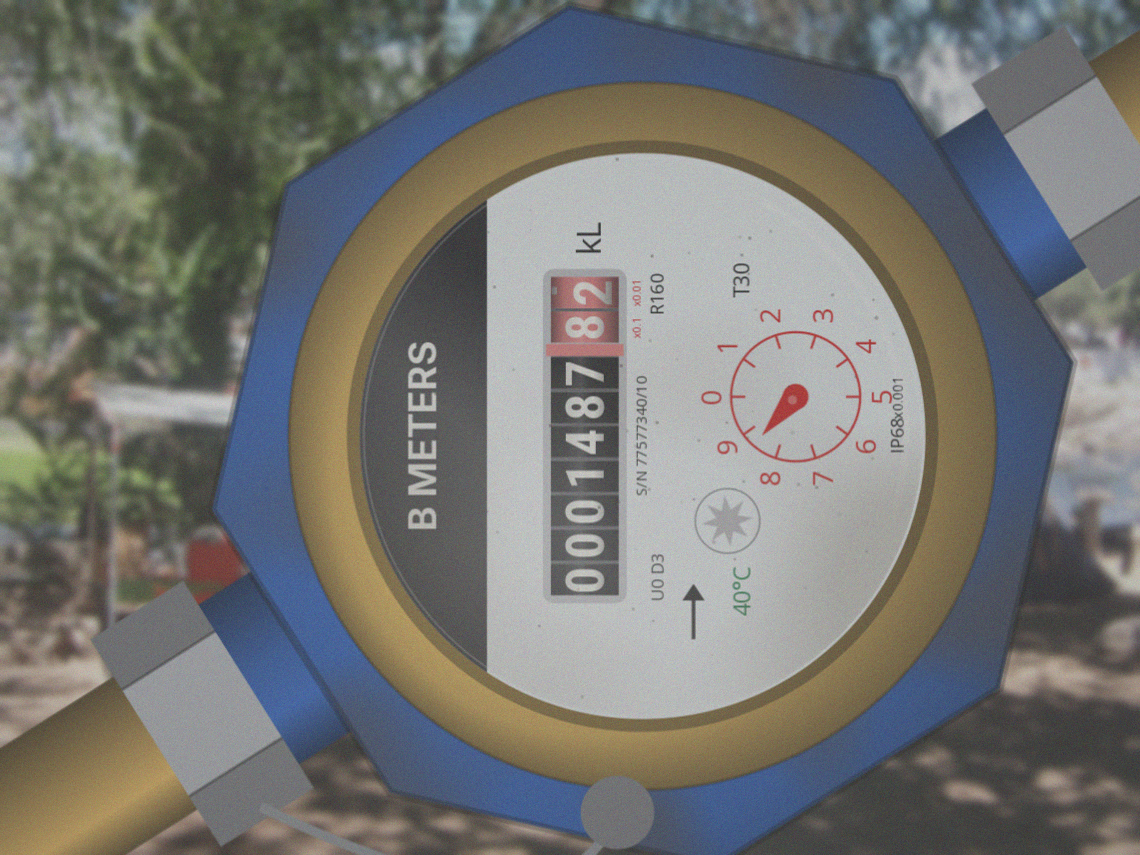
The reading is **1487.818** kL
